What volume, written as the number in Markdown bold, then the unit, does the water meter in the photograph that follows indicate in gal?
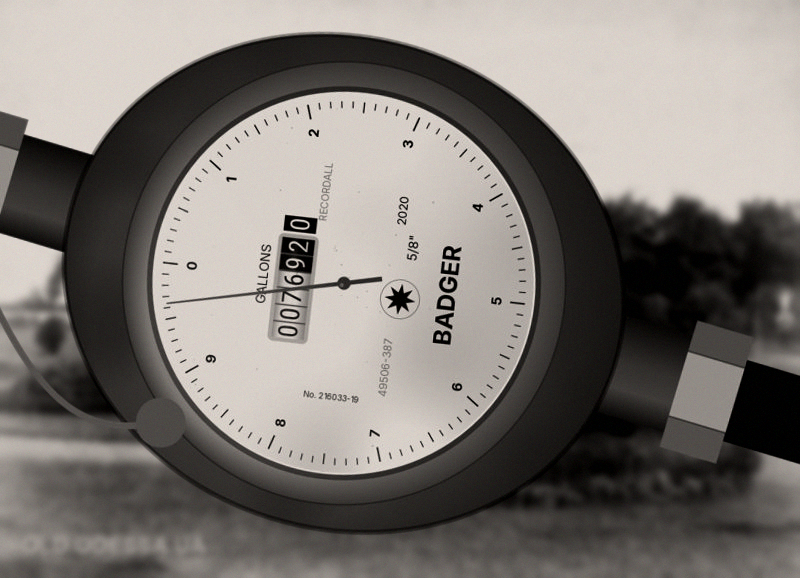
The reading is **76919.6** gal
